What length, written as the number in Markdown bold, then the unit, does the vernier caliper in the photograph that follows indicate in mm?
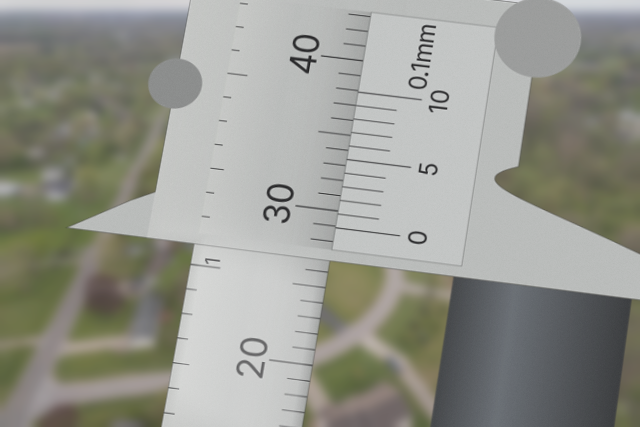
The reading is **28.9** mm
